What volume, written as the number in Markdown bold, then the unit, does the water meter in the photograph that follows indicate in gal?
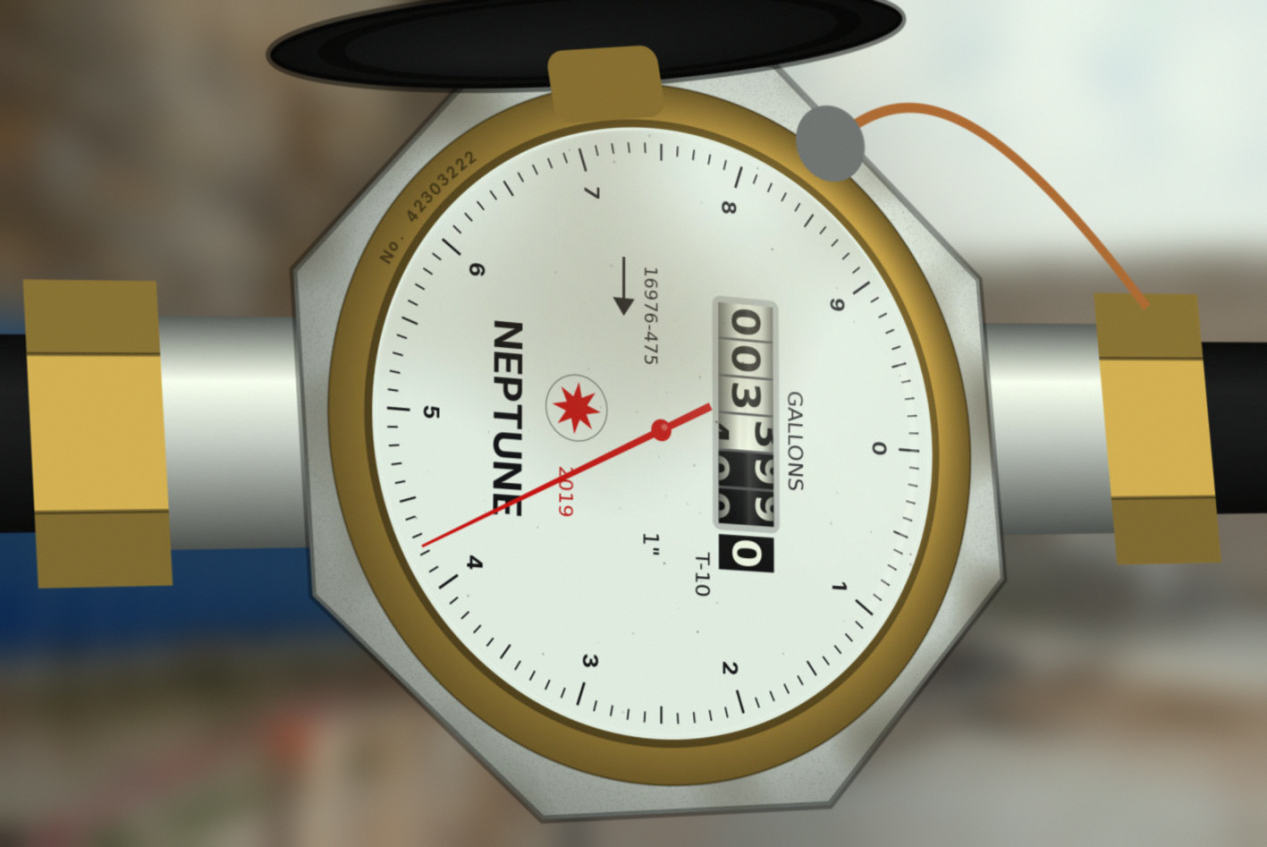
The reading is **33994.2** gal
